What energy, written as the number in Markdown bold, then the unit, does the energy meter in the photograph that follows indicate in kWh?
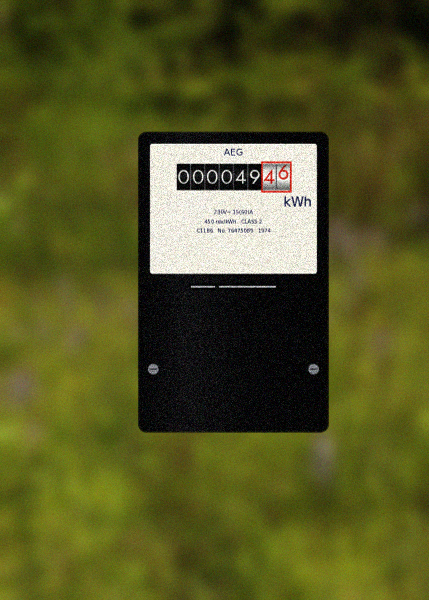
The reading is **49.46** kWh
